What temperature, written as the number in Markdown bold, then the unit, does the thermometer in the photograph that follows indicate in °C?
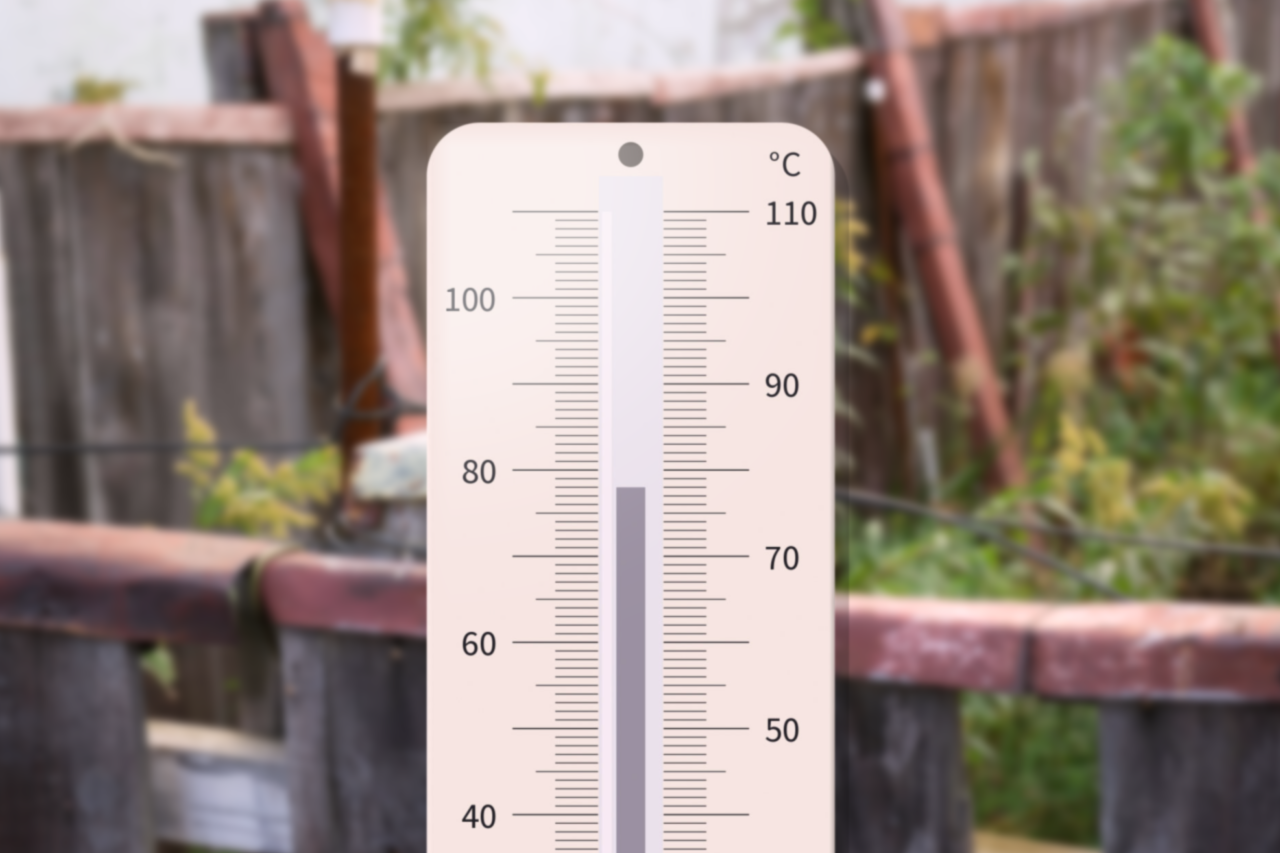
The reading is **78** °C
